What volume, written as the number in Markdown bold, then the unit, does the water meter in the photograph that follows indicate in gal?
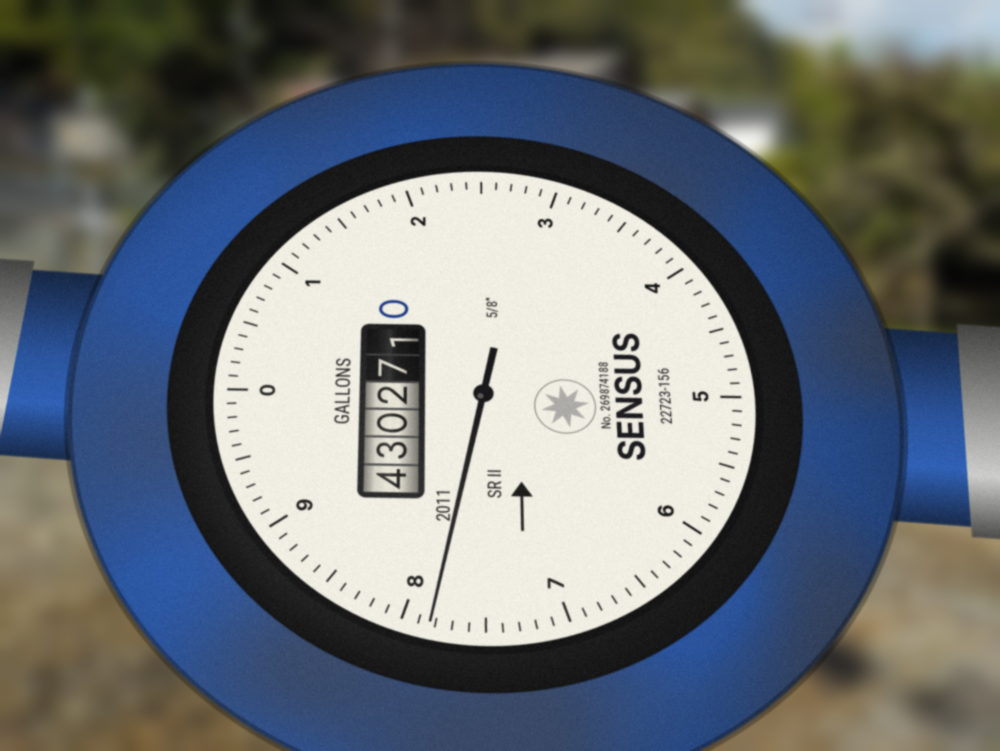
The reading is **4302707.8** gal
